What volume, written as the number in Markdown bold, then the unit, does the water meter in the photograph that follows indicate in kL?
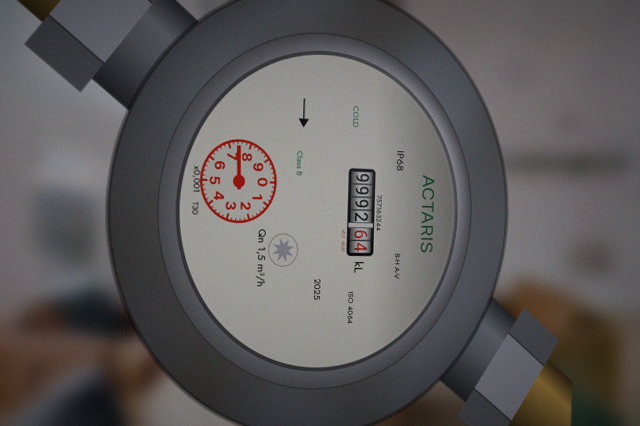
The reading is **9992.647** kL
